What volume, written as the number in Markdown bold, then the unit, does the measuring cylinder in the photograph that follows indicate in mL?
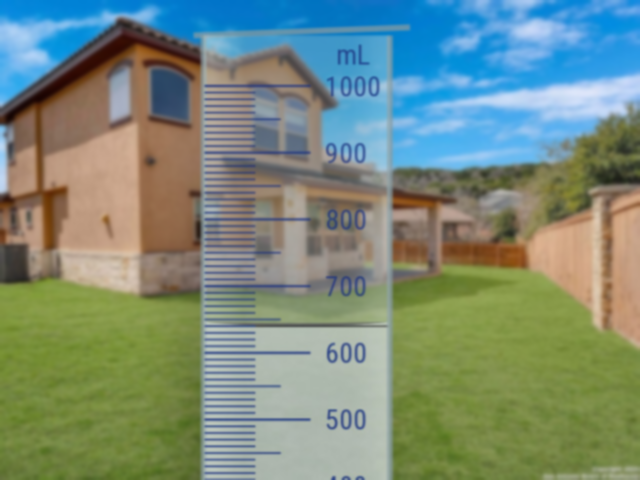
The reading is **640** mL
